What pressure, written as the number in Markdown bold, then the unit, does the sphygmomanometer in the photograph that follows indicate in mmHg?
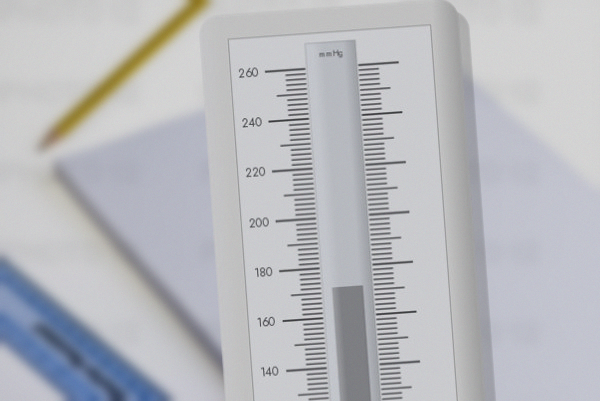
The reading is **172** mmHg
